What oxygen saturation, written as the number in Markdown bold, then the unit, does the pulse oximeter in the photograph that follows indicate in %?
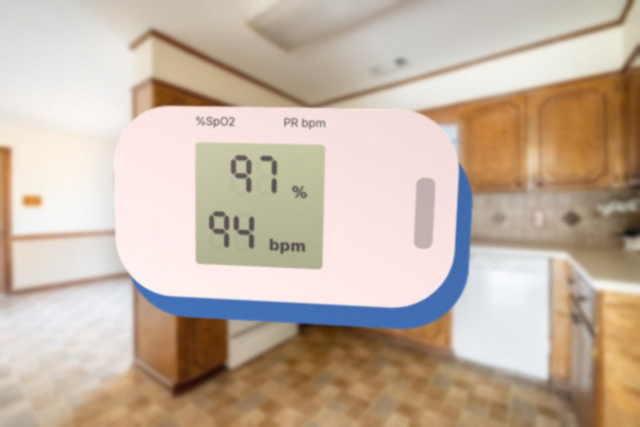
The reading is **97** %
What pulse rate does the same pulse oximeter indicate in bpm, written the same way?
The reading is **94** bpm
